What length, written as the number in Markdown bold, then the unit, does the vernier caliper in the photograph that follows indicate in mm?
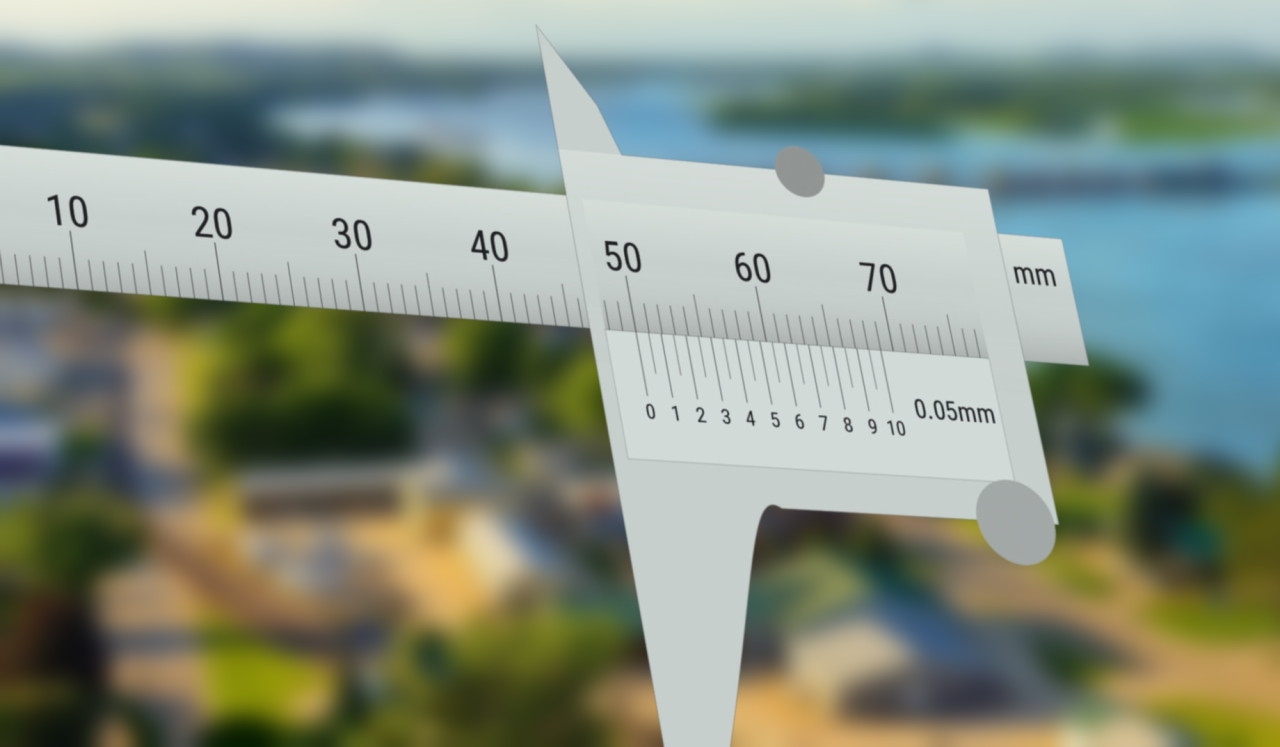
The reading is **50.0** mm
